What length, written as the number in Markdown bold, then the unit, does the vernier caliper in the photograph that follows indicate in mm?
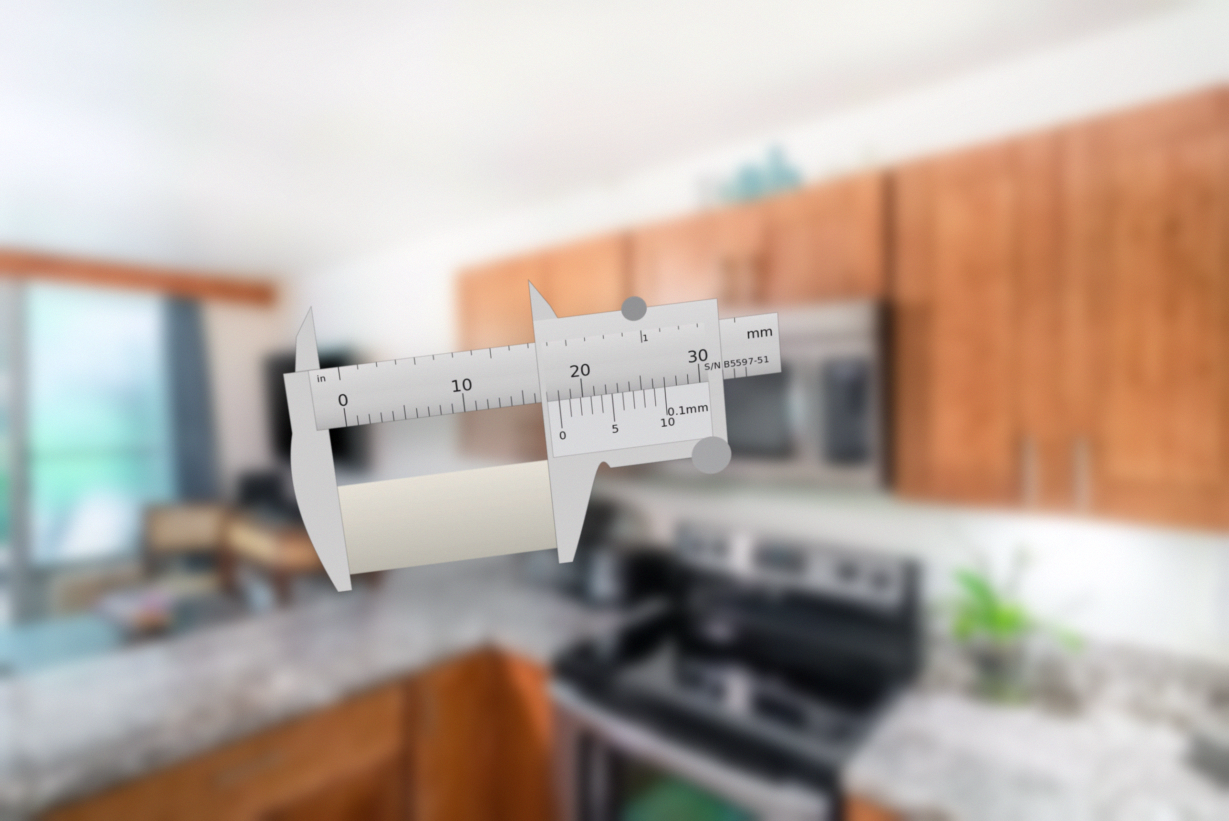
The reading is **18.0** mm
